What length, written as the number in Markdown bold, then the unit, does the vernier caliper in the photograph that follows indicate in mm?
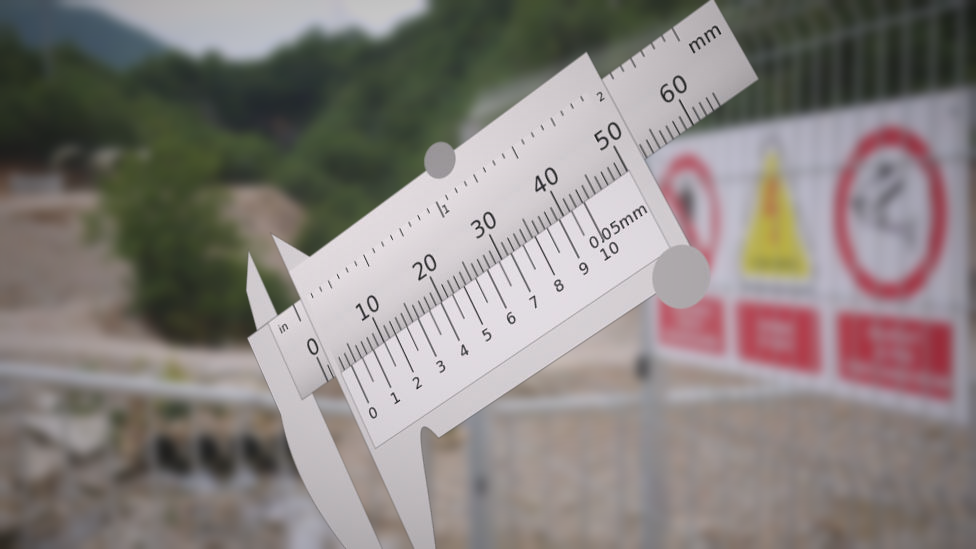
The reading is **4.2** mm
